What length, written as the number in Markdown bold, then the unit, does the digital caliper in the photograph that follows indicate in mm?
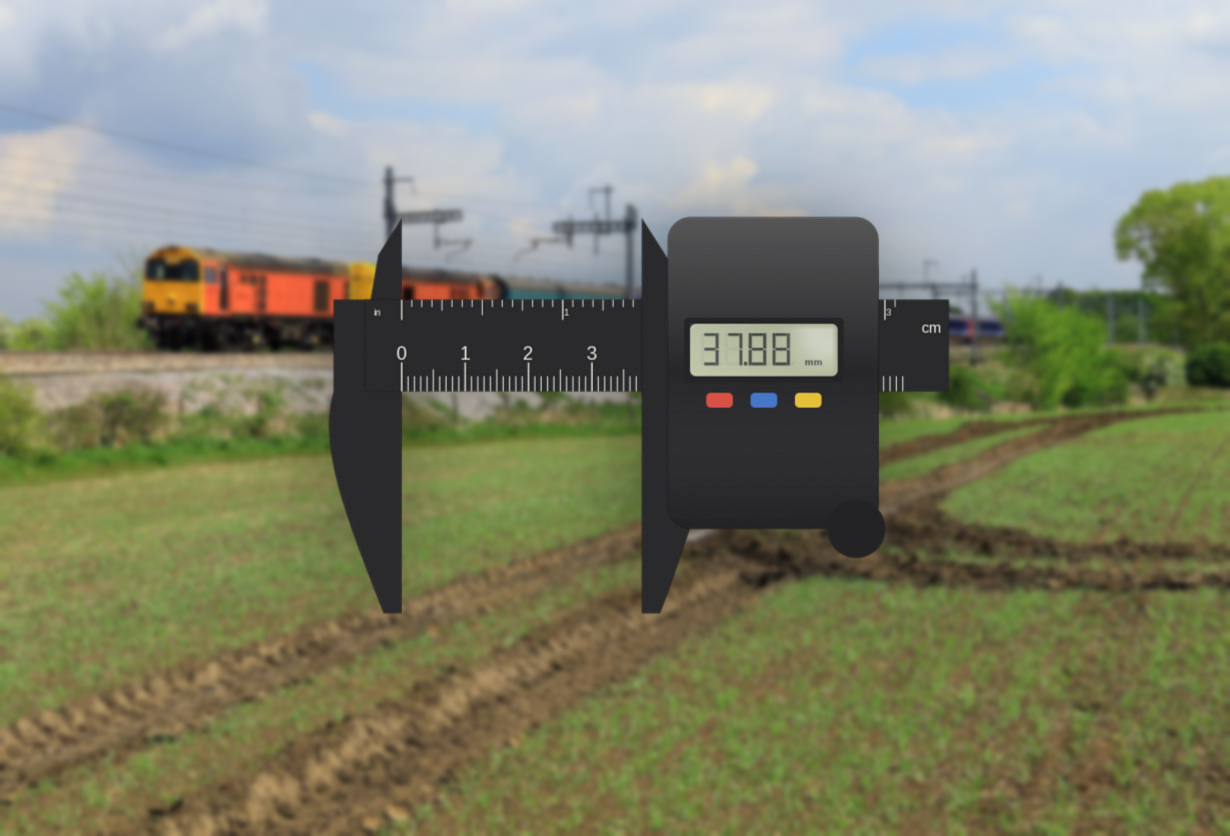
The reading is **37.88** mm
